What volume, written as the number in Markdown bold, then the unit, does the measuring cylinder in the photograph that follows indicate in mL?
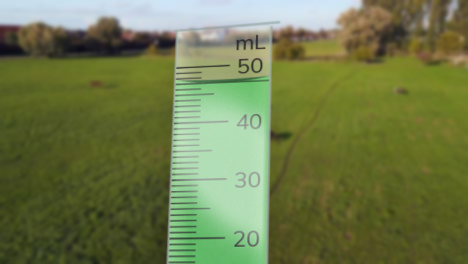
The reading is **47** mL
